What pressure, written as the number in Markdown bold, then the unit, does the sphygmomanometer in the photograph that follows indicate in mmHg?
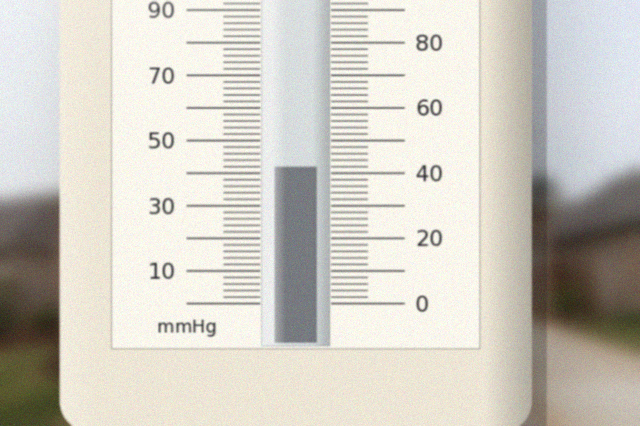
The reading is **42** mmHg
